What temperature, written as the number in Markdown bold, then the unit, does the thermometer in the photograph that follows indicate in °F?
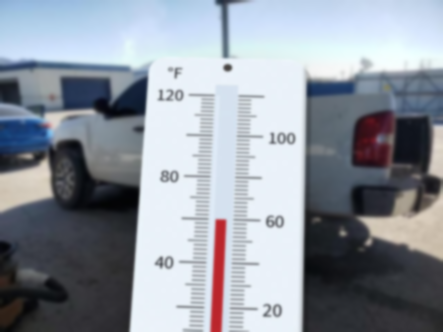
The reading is **60** °F
